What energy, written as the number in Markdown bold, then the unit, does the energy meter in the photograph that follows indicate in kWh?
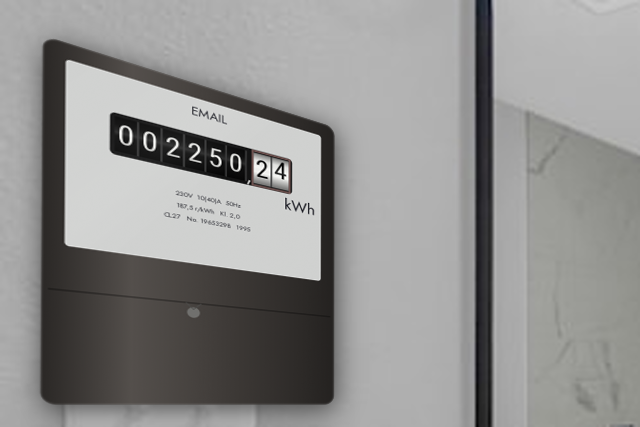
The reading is **2250.24** kWh
